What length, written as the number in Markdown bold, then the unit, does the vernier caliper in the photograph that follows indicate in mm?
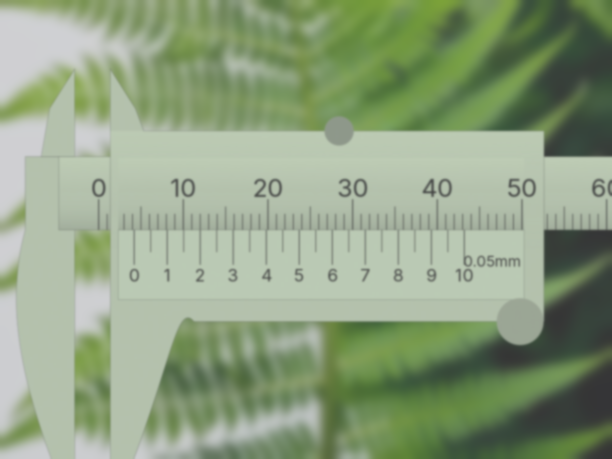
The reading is **4.2** mm
